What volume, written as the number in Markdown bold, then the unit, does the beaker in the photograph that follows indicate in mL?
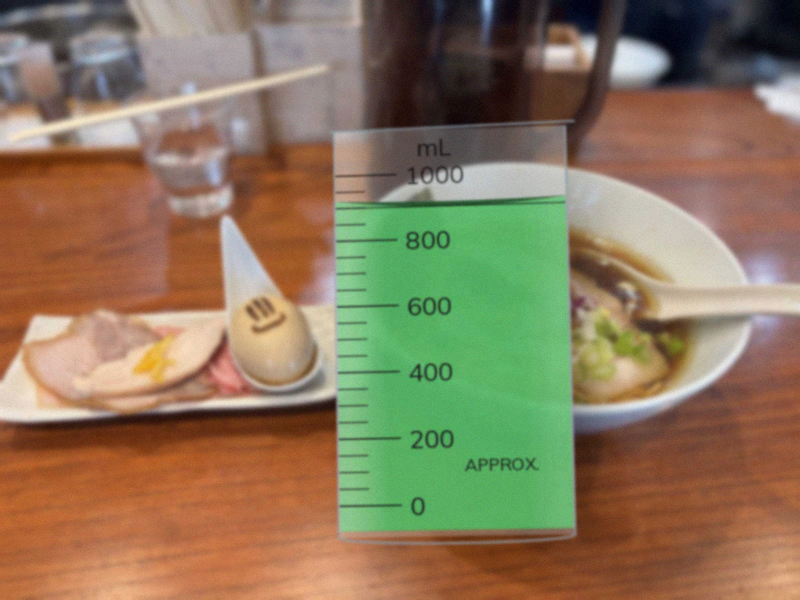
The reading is **900** mL
